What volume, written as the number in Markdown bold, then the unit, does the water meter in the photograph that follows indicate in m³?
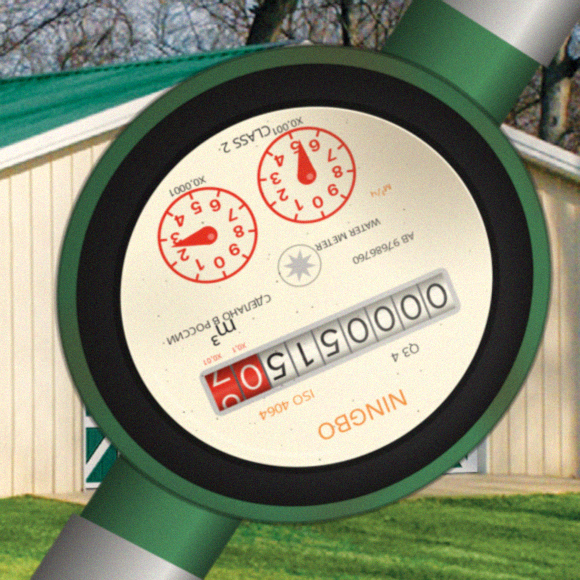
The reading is **515.0652** m³
